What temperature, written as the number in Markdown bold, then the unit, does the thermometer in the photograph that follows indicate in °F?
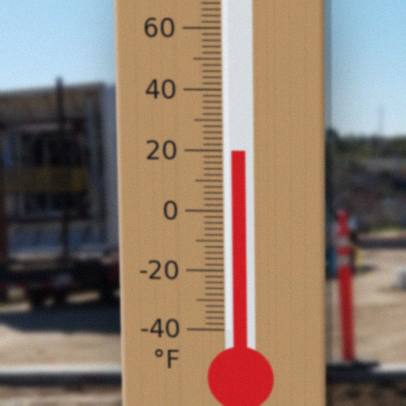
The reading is **20** °F
